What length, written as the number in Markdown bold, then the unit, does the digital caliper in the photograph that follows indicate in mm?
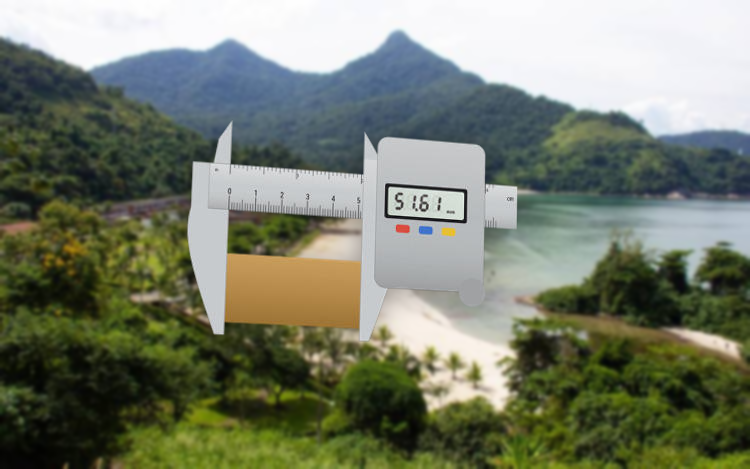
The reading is **51.61** mm
